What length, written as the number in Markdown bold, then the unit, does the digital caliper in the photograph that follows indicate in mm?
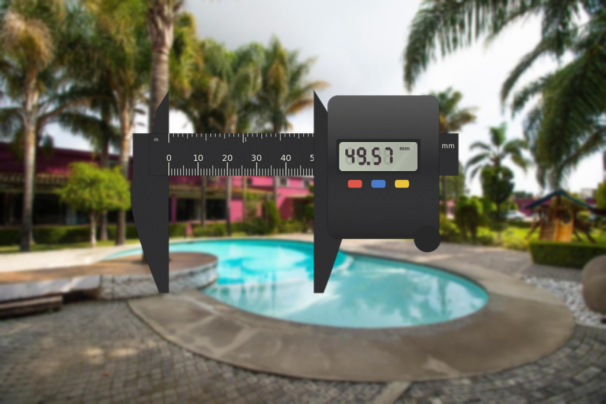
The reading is **49.57** mm
